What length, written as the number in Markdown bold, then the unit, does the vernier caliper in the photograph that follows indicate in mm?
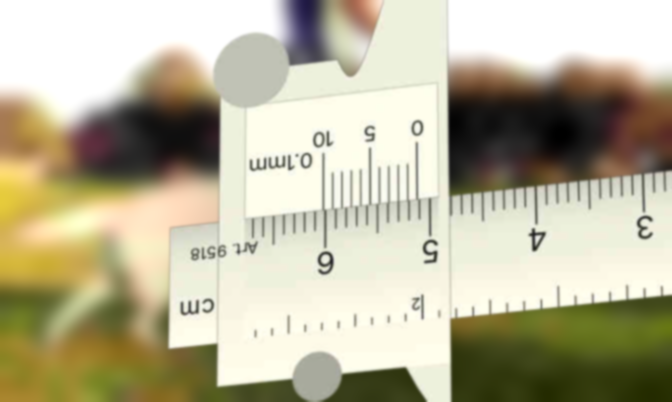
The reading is **51.2** mm
